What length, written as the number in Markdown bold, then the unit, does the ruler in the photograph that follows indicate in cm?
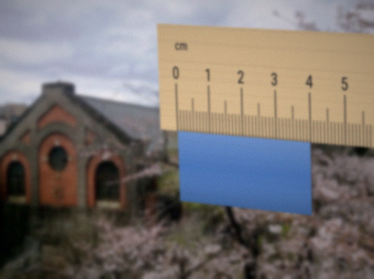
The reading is **4** cm
